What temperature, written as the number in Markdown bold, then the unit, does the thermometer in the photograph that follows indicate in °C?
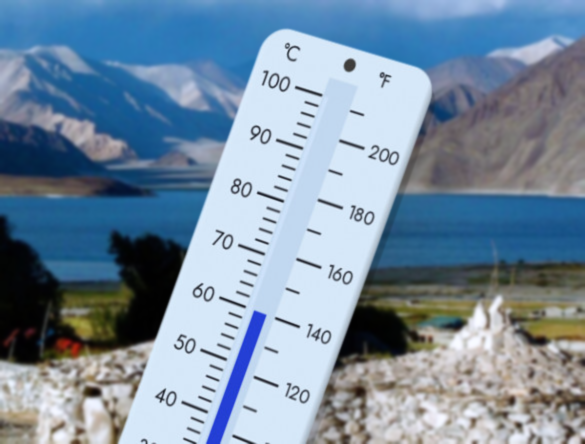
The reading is **60** °C
